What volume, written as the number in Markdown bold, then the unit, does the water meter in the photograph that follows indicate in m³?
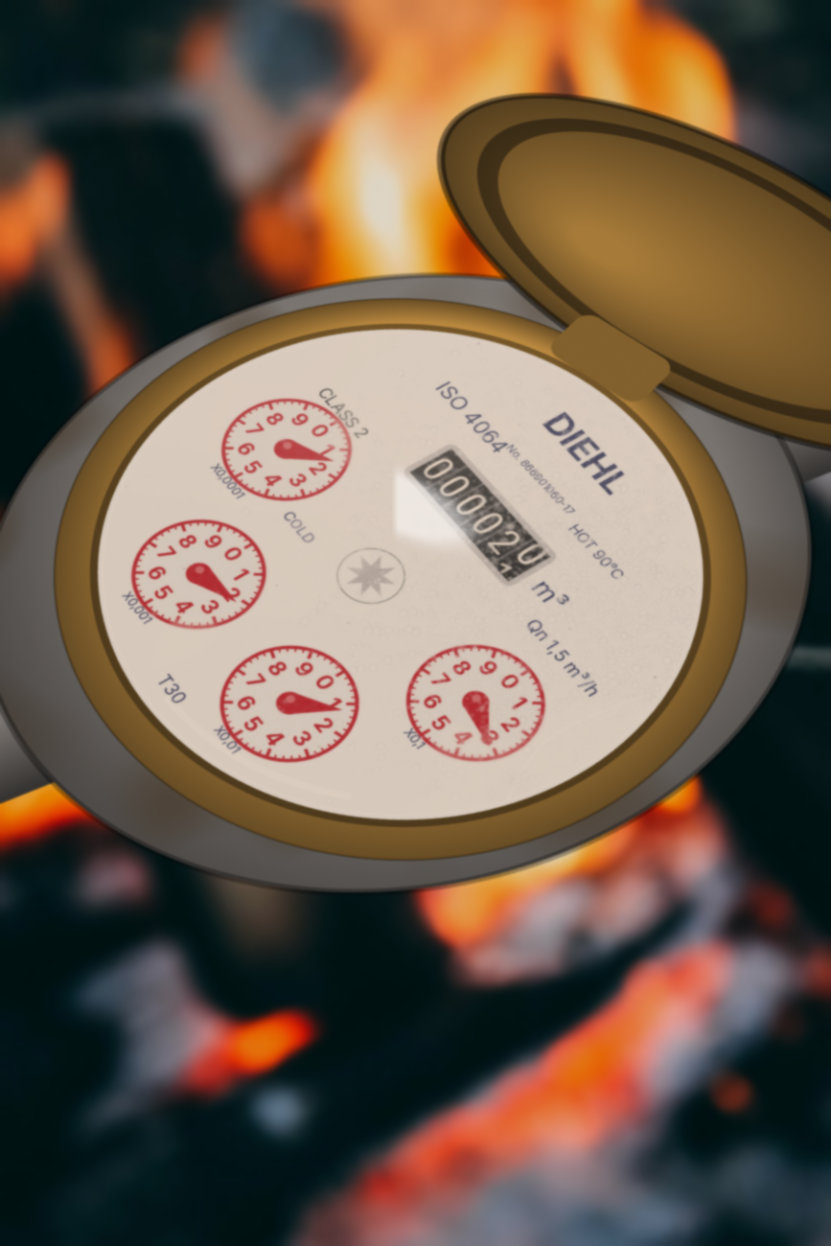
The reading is **20.3121** m³
